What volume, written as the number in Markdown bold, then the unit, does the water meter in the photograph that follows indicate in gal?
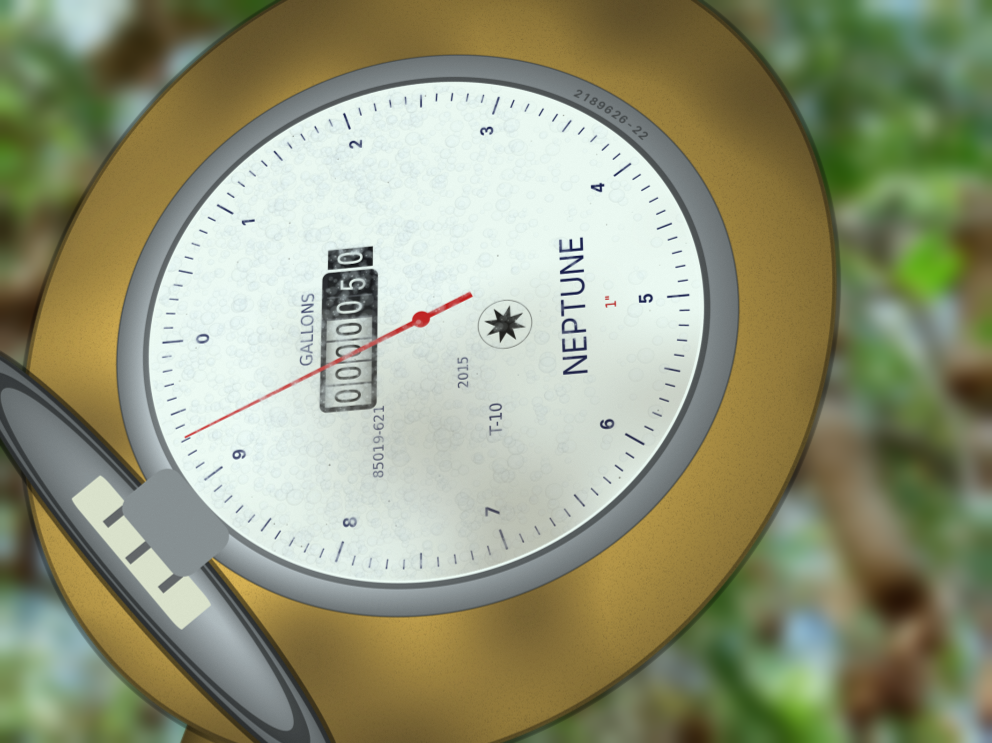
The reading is **49.3** gal
